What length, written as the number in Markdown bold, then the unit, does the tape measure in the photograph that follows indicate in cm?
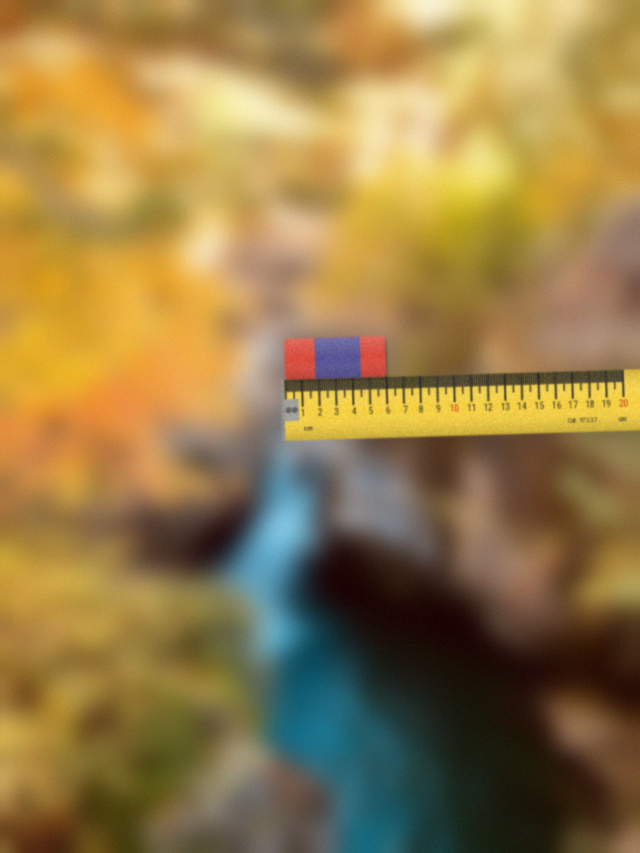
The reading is **6** cm
